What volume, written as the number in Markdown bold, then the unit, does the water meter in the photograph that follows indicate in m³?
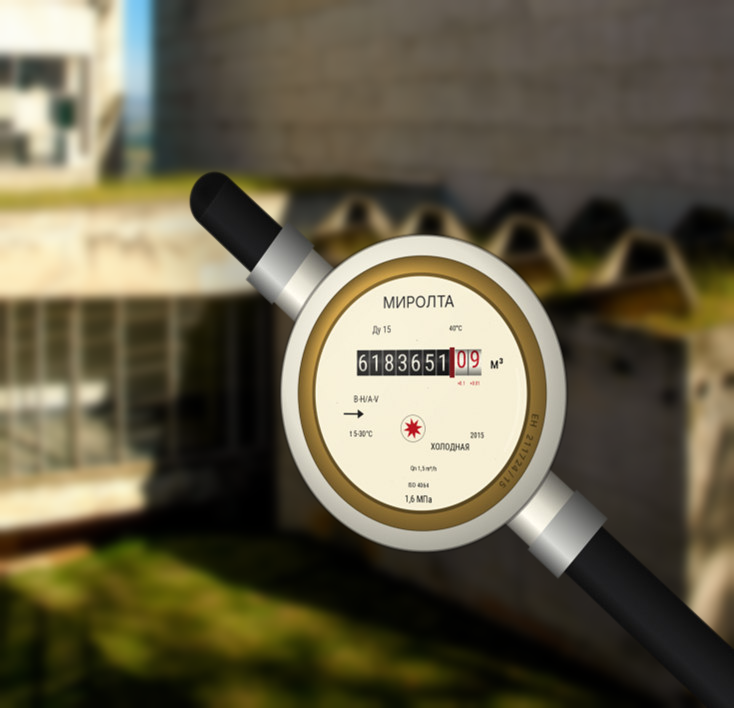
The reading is **6183651.09** m³
